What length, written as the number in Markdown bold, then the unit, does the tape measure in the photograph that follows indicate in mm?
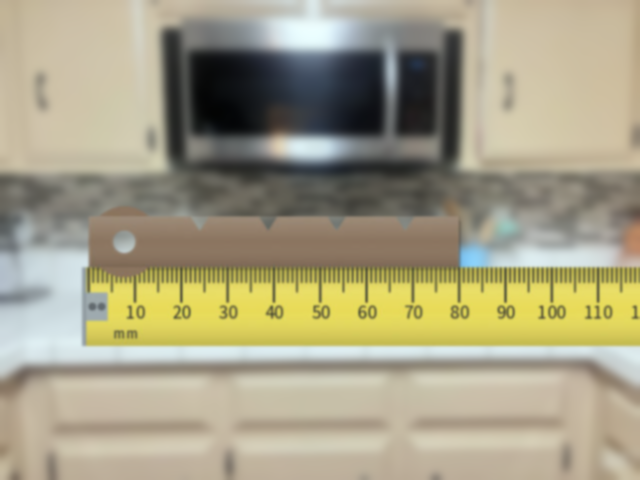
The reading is **80** mm
